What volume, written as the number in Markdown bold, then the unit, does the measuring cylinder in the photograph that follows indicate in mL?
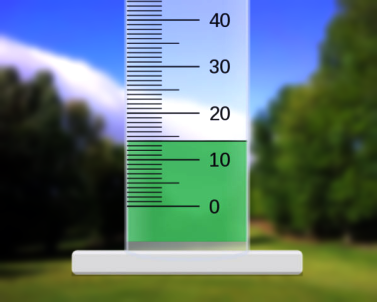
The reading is **14** mL
